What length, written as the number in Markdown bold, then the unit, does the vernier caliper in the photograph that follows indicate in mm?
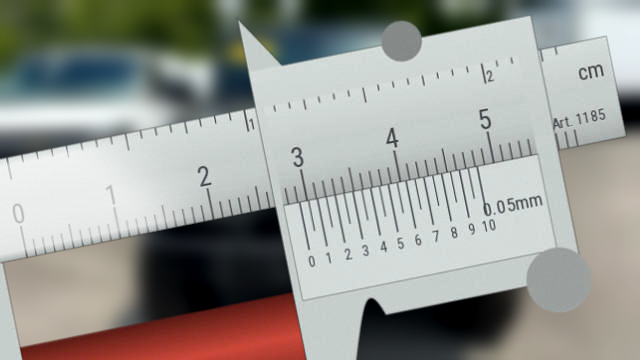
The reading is **29.2** mm
